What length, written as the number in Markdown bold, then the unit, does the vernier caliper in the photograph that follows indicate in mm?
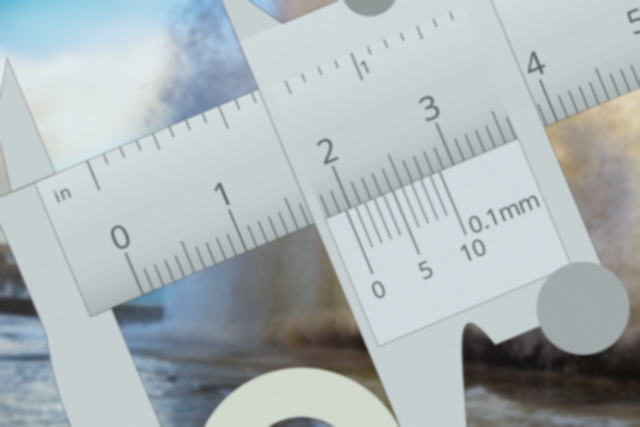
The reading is **19.6** mm
